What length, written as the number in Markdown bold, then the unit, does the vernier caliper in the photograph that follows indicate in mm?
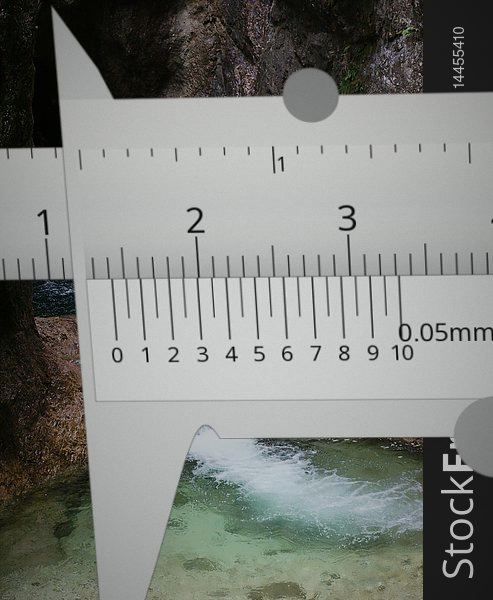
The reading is **14.2** mm
